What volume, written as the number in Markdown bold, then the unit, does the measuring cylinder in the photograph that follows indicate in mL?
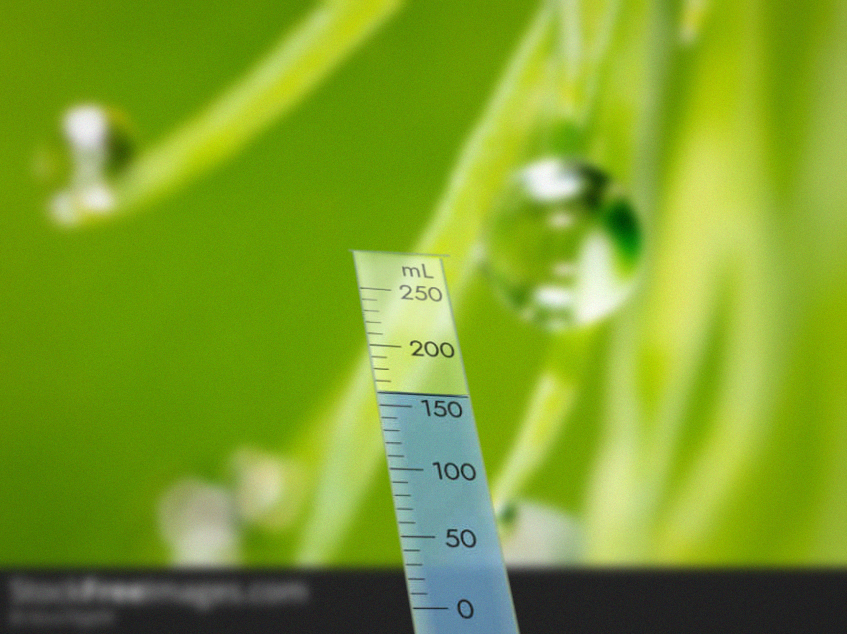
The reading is **160** mL
